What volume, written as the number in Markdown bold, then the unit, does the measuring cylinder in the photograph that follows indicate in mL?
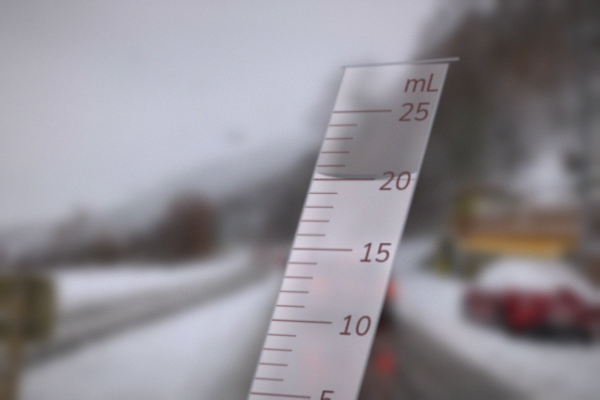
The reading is **20** mL
